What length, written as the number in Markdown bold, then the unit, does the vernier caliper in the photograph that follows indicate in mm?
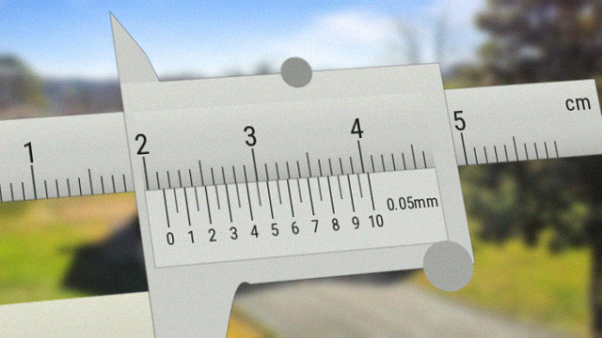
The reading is **21.4** mm
